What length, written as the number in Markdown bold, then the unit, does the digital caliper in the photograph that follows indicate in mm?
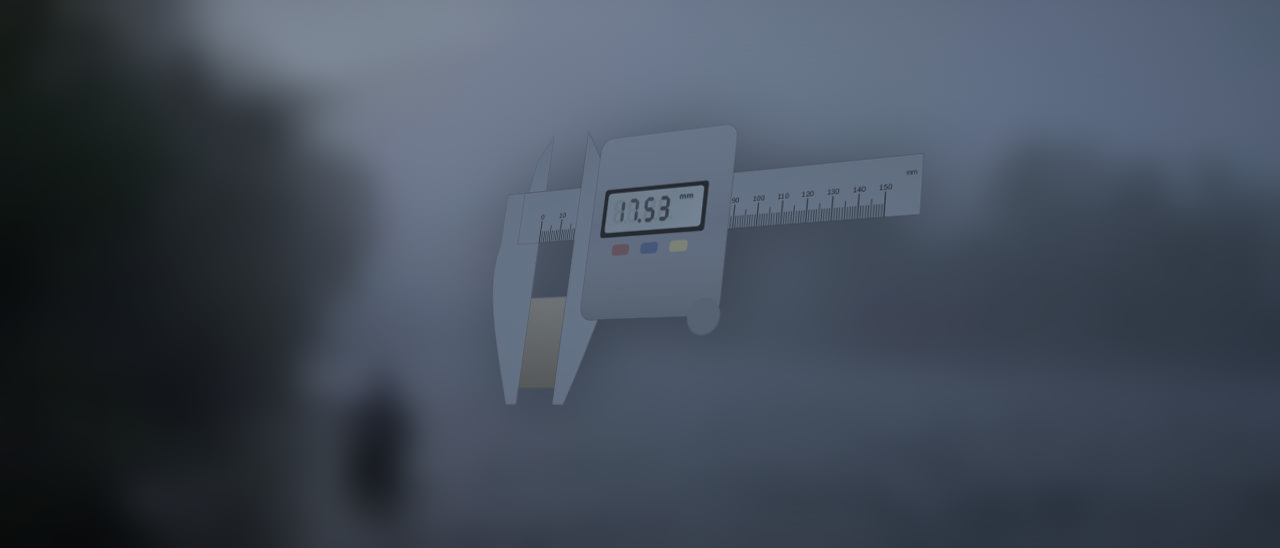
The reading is **17.53** mm
